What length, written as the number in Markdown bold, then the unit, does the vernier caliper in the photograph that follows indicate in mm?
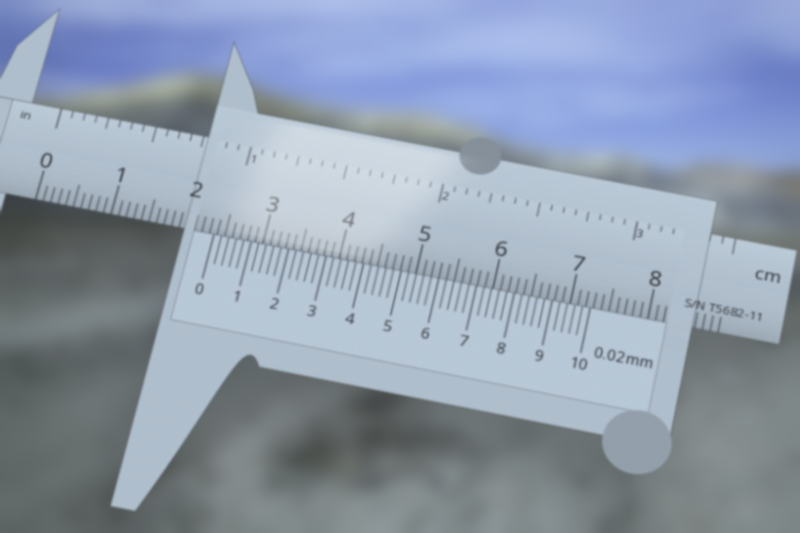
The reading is **23.6** mm
